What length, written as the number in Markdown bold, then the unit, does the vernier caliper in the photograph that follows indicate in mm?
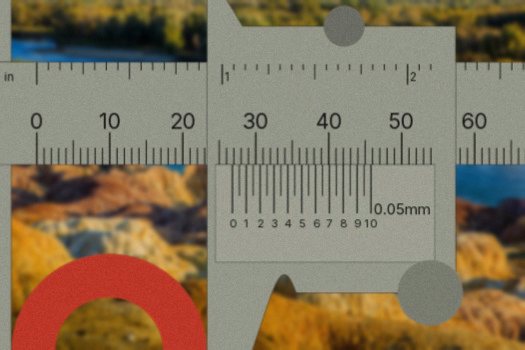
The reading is **26.8** mm
